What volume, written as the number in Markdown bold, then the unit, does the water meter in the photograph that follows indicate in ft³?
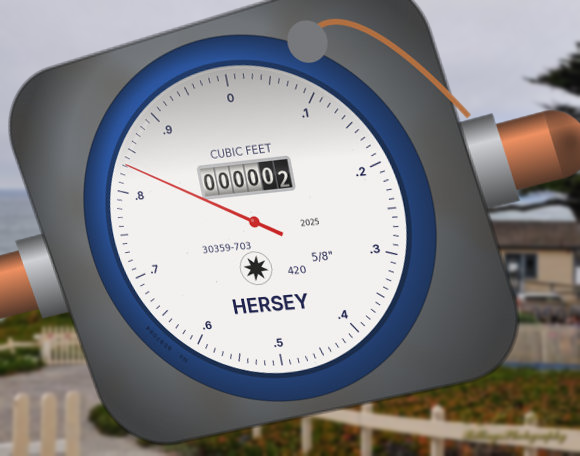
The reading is **1.83** ft³
